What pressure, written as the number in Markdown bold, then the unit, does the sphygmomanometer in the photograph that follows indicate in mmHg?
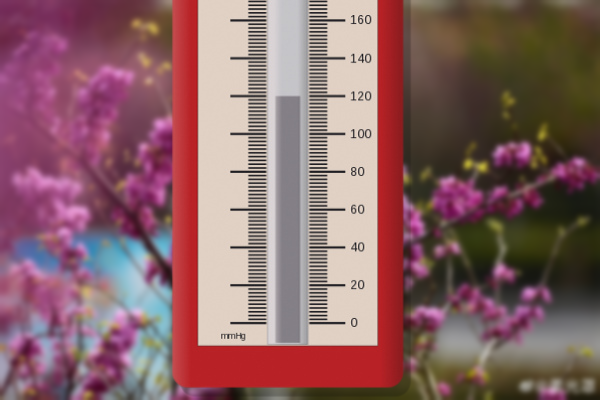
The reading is **120** mmHg
